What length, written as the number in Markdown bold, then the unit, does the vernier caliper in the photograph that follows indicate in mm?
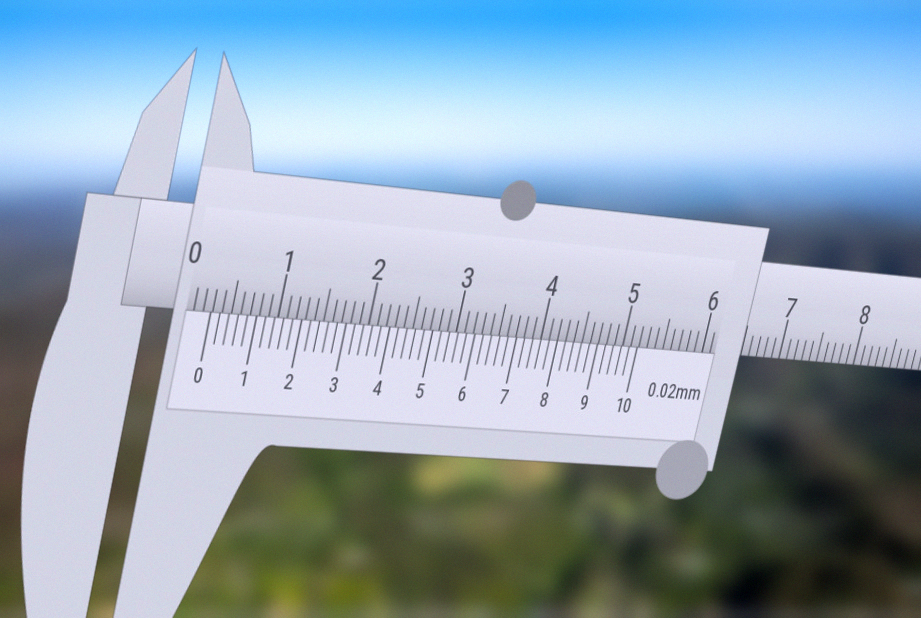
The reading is **2.8** mm
